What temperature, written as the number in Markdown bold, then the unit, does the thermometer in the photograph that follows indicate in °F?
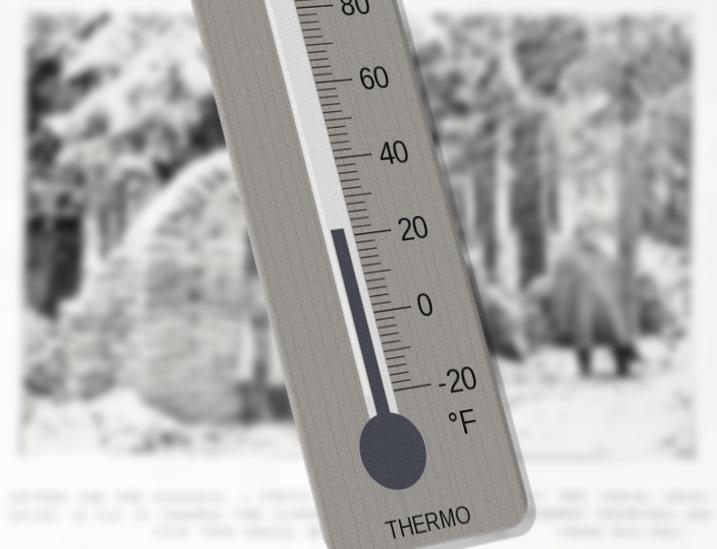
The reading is **22** °F
